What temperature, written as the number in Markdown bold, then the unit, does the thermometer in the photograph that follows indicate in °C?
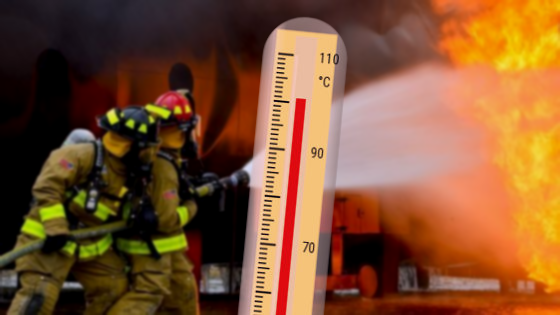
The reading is **101** °C
